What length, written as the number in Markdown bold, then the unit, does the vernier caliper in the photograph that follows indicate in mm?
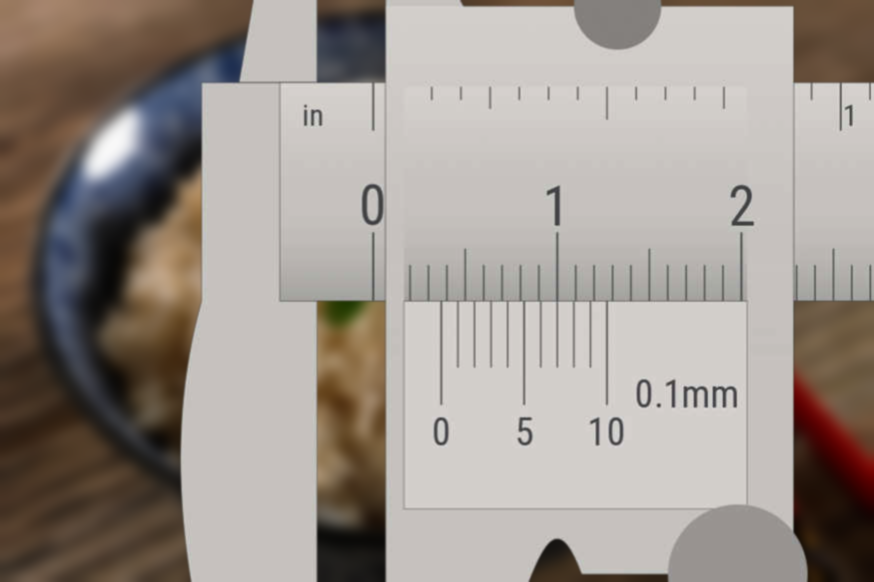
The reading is **3.7** mm
